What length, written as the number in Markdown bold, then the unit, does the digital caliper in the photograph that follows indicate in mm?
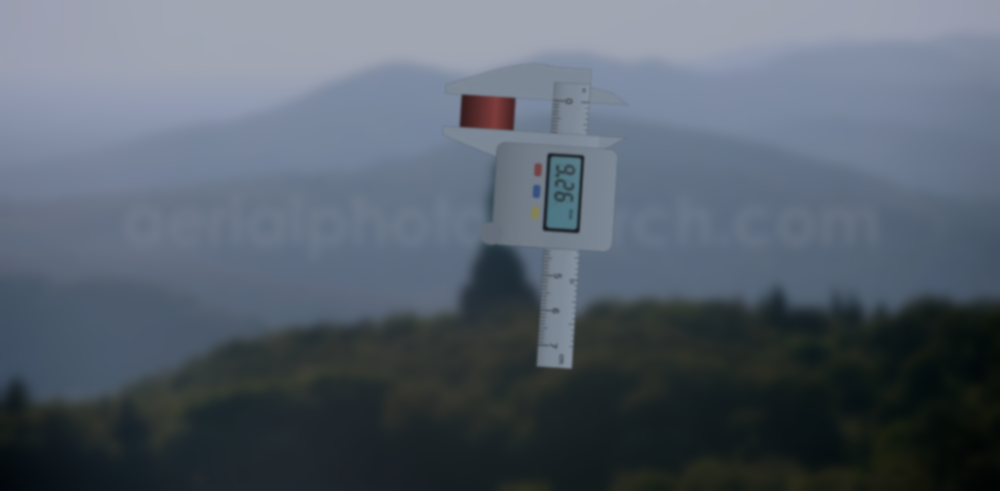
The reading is **9.26** mm
